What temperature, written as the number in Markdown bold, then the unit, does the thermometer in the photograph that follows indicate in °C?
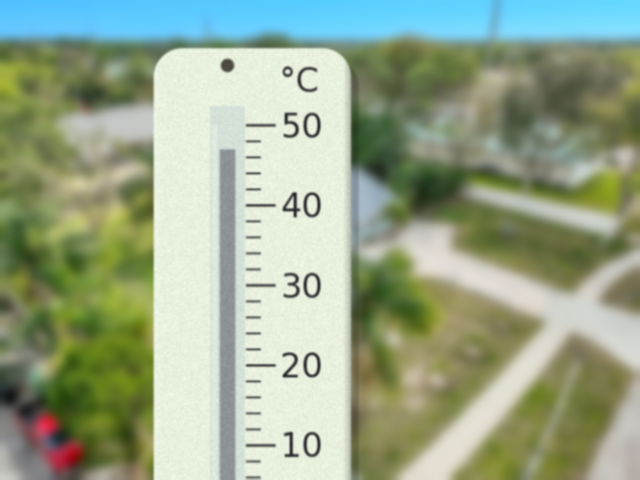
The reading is **47** °C
